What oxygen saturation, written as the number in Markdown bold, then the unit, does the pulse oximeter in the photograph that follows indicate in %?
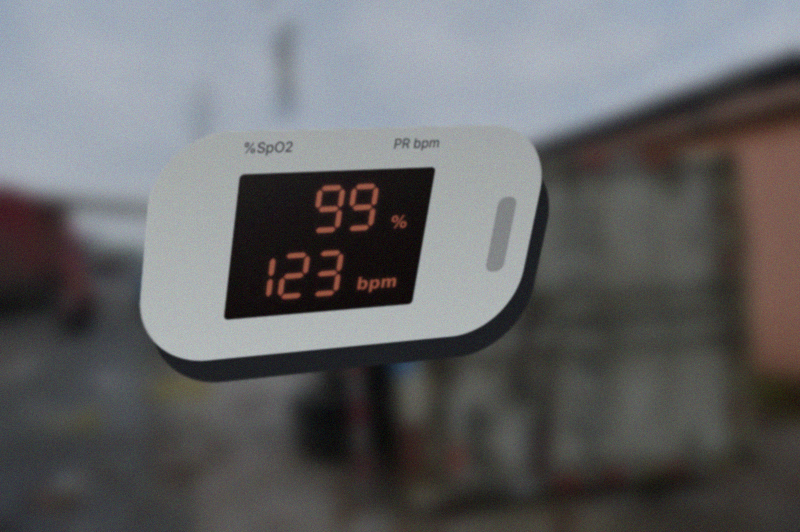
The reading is **99** %
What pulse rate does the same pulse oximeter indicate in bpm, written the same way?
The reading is **123** bpm
